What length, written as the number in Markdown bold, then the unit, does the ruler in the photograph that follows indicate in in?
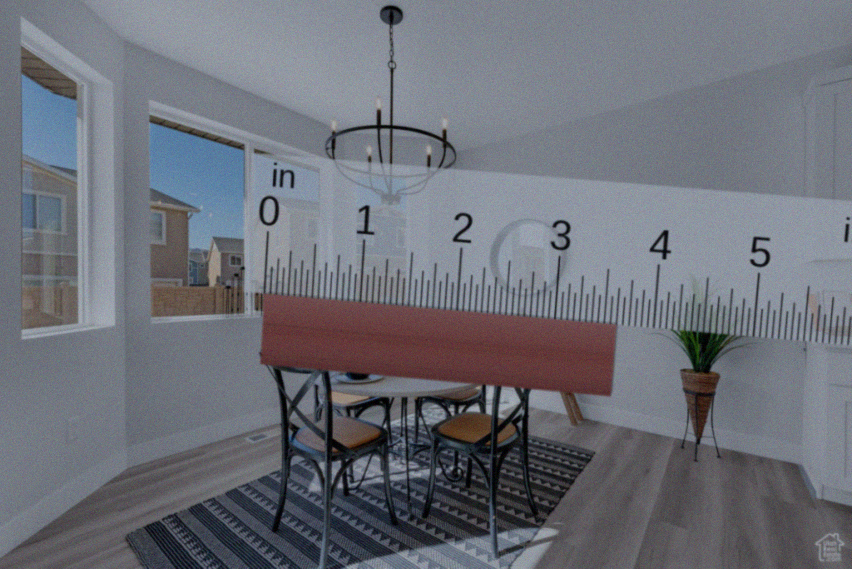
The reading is **3.625** in
